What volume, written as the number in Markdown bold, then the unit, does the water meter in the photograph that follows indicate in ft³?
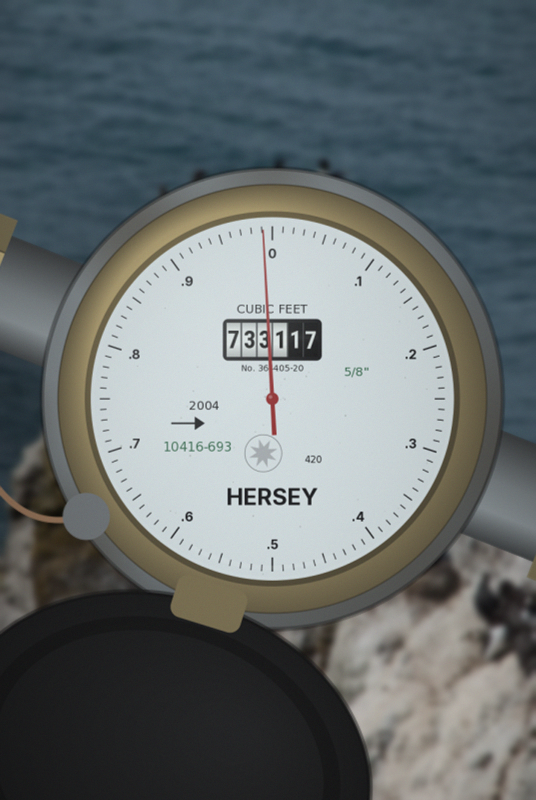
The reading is **733116.99** ft³
